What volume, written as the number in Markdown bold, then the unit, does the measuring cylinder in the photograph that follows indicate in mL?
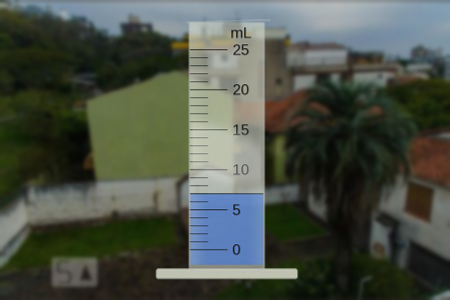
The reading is **7** mL
